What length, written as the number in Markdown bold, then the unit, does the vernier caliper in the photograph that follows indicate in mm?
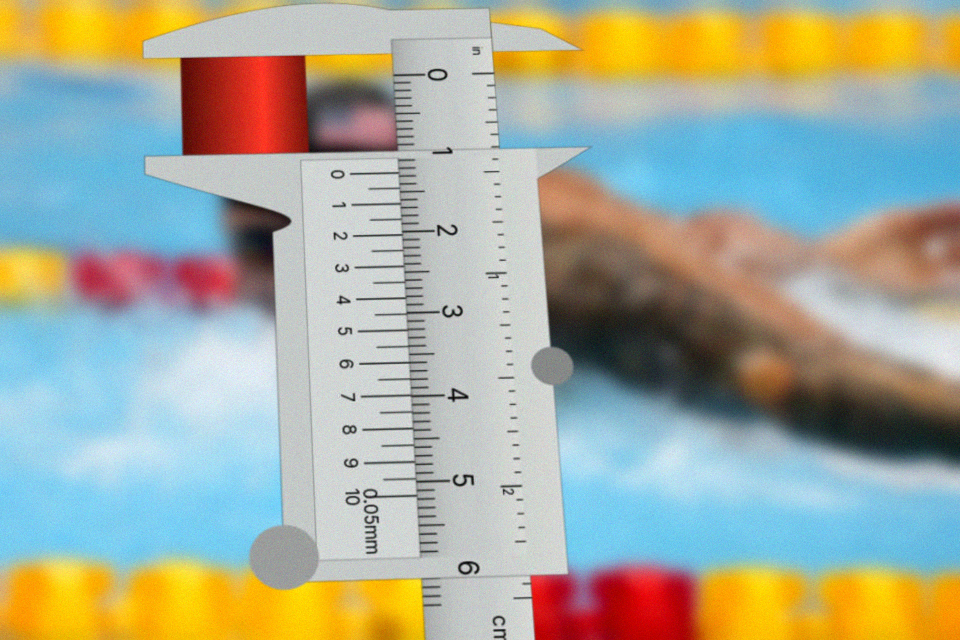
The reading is **12.6** mm
